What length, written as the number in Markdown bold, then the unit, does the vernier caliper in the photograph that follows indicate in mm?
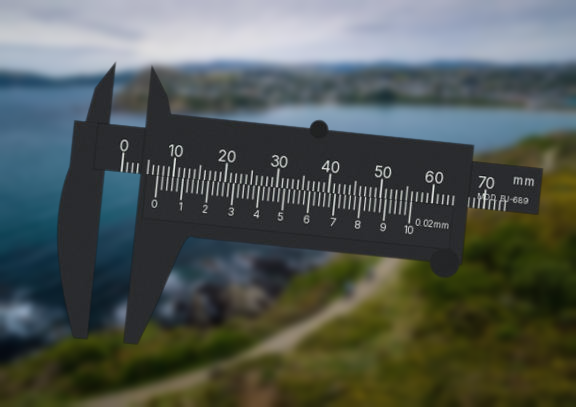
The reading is **7.0** mm
